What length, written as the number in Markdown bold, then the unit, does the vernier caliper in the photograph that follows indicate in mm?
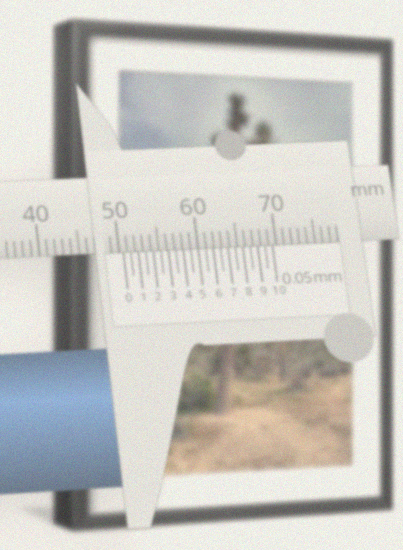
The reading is **50.5** mm
